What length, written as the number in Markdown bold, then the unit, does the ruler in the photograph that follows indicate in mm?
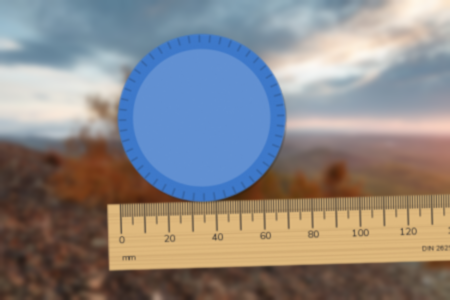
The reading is **70** mm
